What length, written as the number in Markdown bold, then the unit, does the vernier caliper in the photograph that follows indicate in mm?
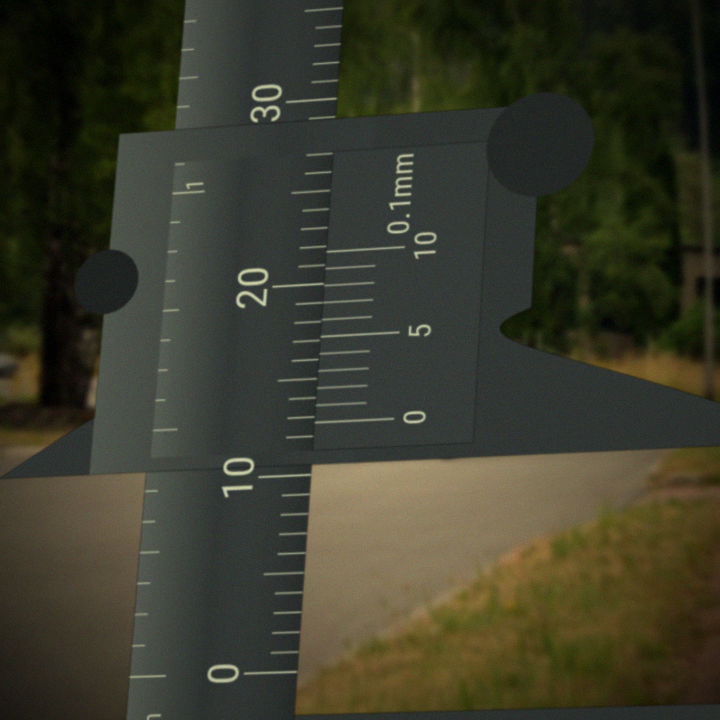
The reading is **12.7** mm
